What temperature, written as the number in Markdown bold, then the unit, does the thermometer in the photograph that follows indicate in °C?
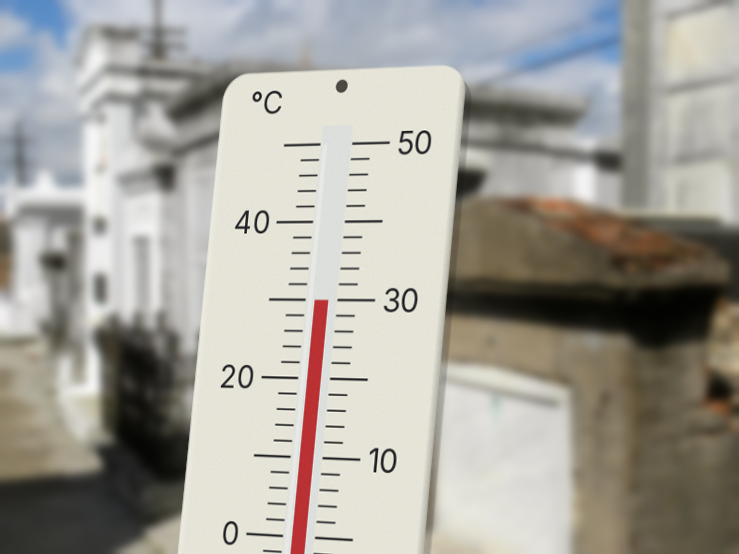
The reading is **30** °C
